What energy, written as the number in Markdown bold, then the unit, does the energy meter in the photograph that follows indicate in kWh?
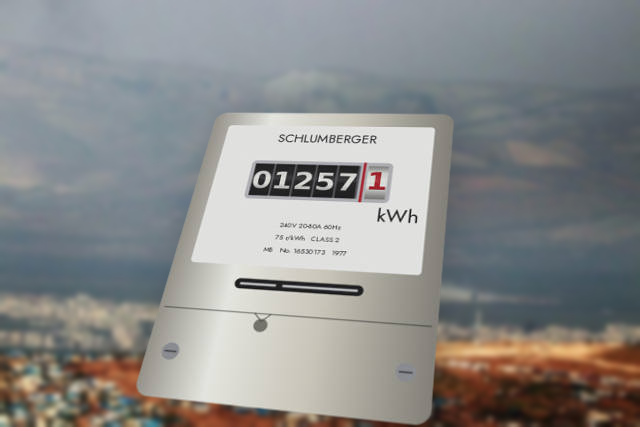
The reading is **1257.1** kWh
